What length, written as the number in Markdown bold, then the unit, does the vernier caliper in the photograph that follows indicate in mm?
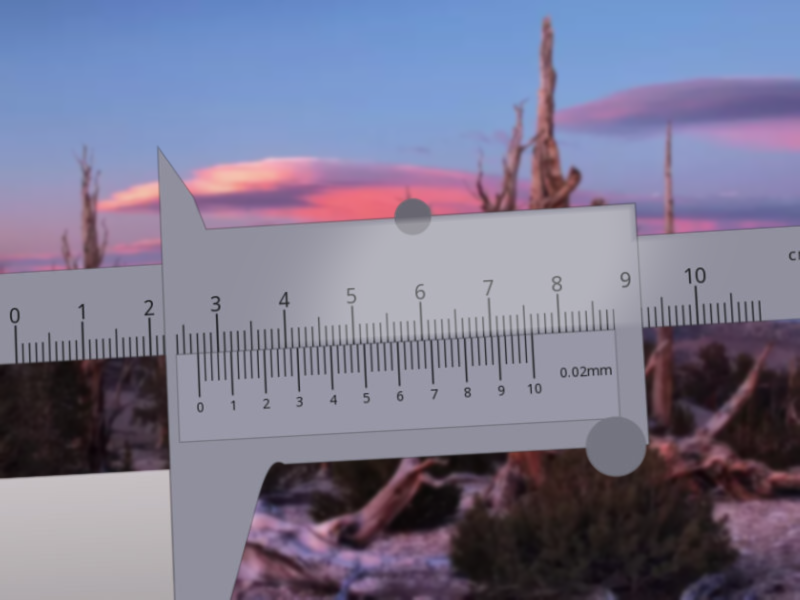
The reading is **27.0** mm
